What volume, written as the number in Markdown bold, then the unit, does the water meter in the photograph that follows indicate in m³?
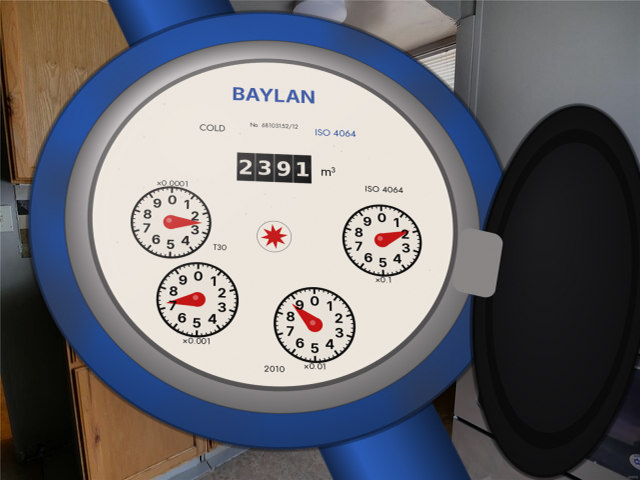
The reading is **2391.1872** m³
